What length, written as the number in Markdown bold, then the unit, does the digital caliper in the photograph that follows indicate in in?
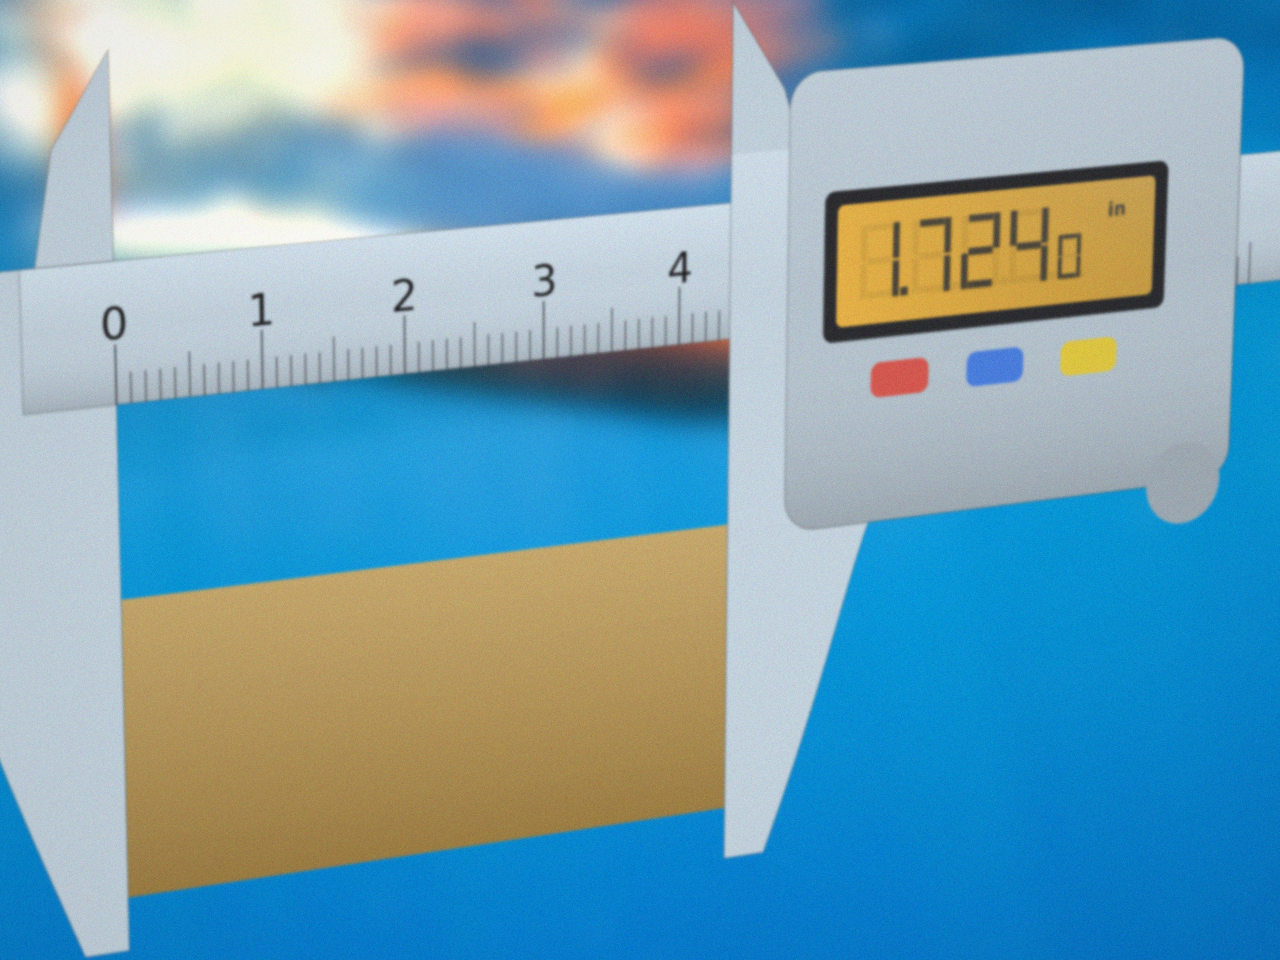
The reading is **1.7240** in
